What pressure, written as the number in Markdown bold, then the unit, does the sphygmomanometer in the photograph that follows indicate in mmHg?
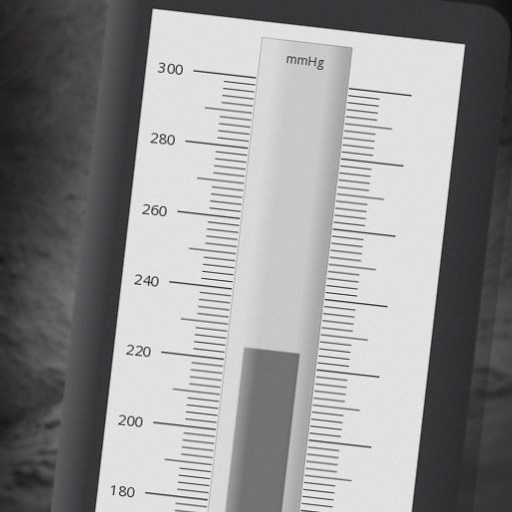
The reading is **224** mmHg
